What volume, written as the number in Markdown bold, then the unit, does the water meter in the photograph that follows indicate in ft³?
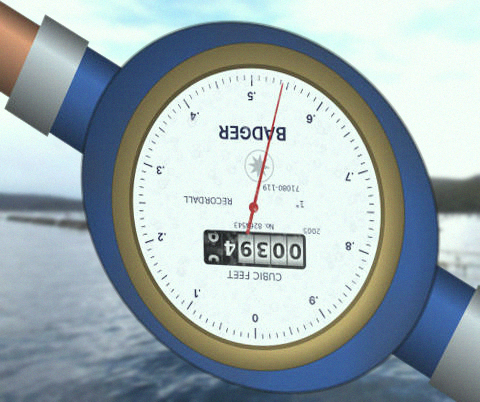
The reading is **3948.54** ft³
